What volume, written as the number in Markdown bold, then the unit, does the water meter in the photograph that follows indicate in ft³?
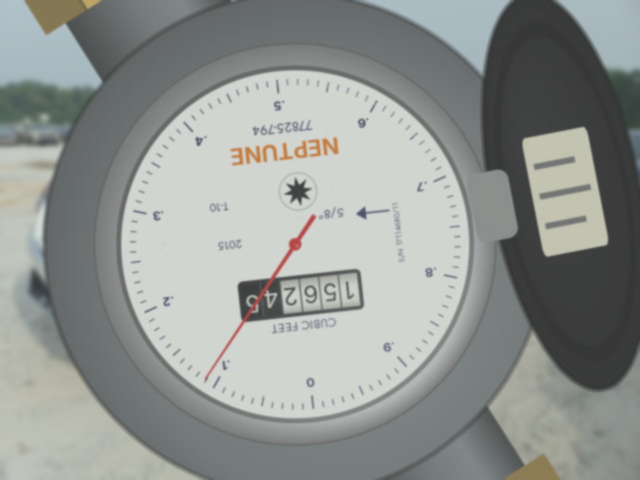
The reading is **156245.11** ft³
